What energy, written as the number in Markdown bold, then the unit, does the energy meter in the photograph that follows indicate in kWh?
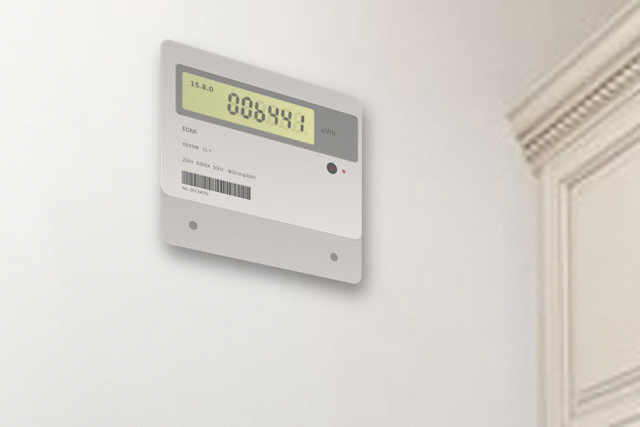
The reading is **6441** kWh
